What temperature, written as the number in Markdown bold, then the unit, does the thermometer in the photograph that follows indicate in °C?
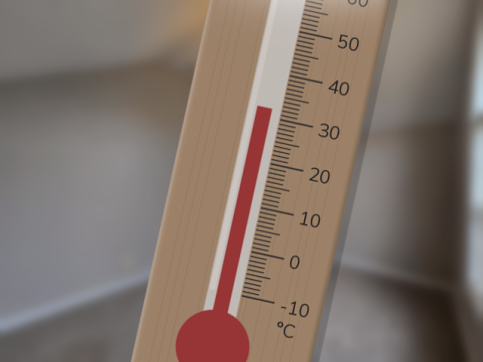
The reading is **32** °C
